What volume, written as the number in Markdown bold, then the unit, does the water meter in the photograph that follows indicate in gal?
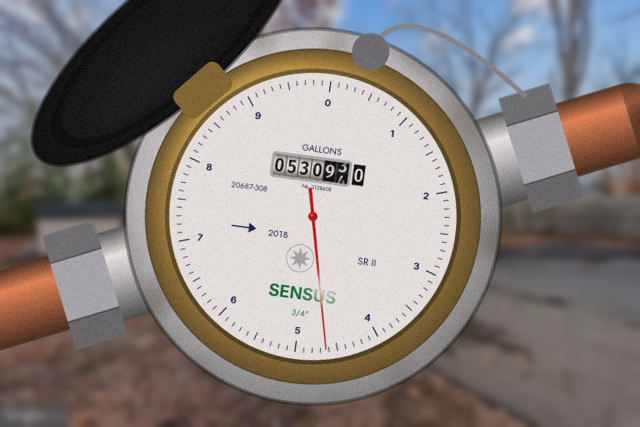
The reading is **530934.6** gal
